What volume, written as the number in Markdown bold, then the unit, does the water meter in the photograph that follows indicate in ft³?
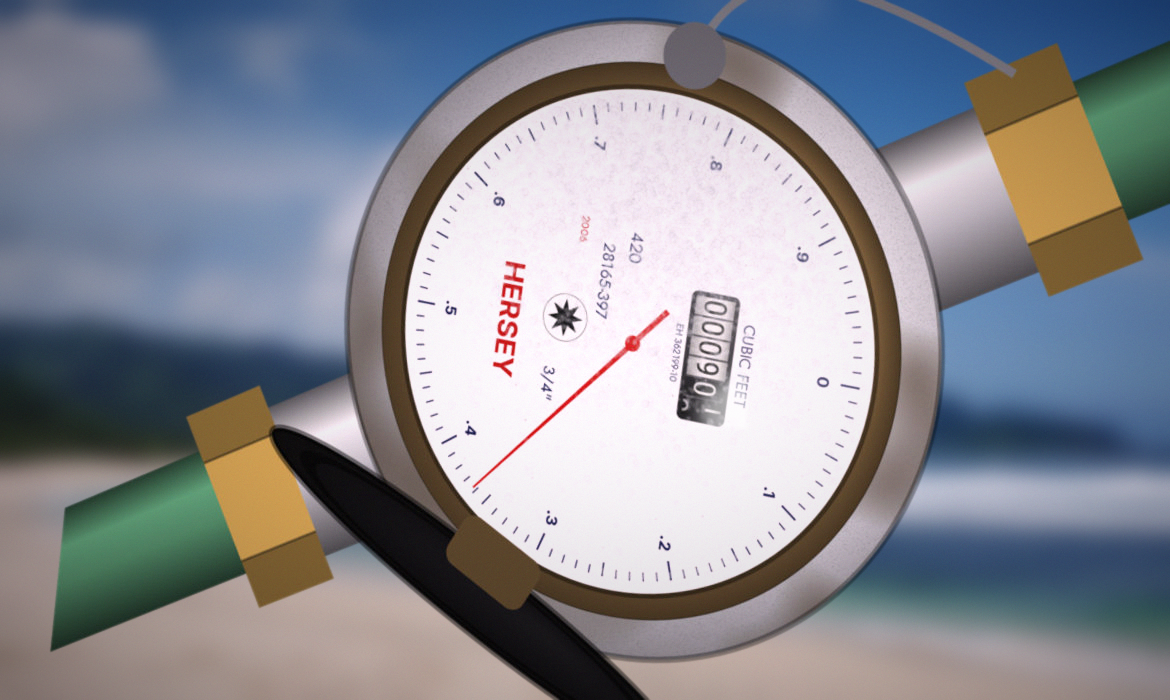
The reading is **901.36** ft³
